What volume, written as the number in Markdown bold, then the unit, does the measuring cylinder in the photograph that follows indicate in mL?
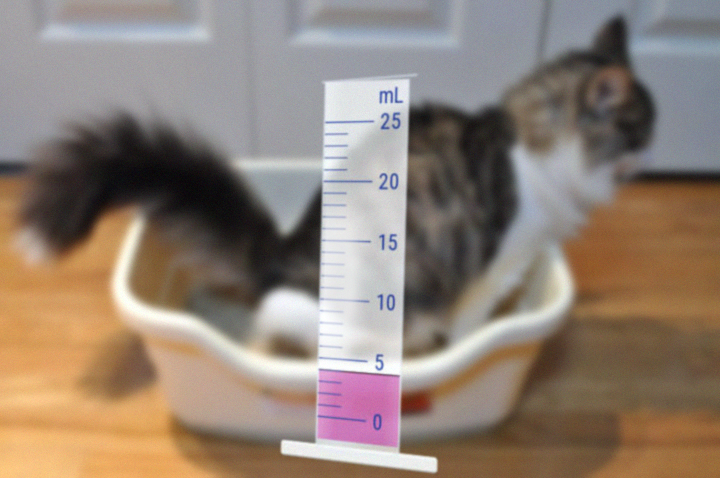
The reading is **4** mL
